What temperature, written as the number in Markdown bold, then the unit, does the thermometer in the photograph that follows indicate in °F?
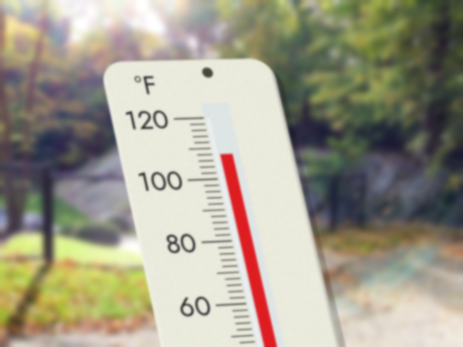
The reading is **108** °F
